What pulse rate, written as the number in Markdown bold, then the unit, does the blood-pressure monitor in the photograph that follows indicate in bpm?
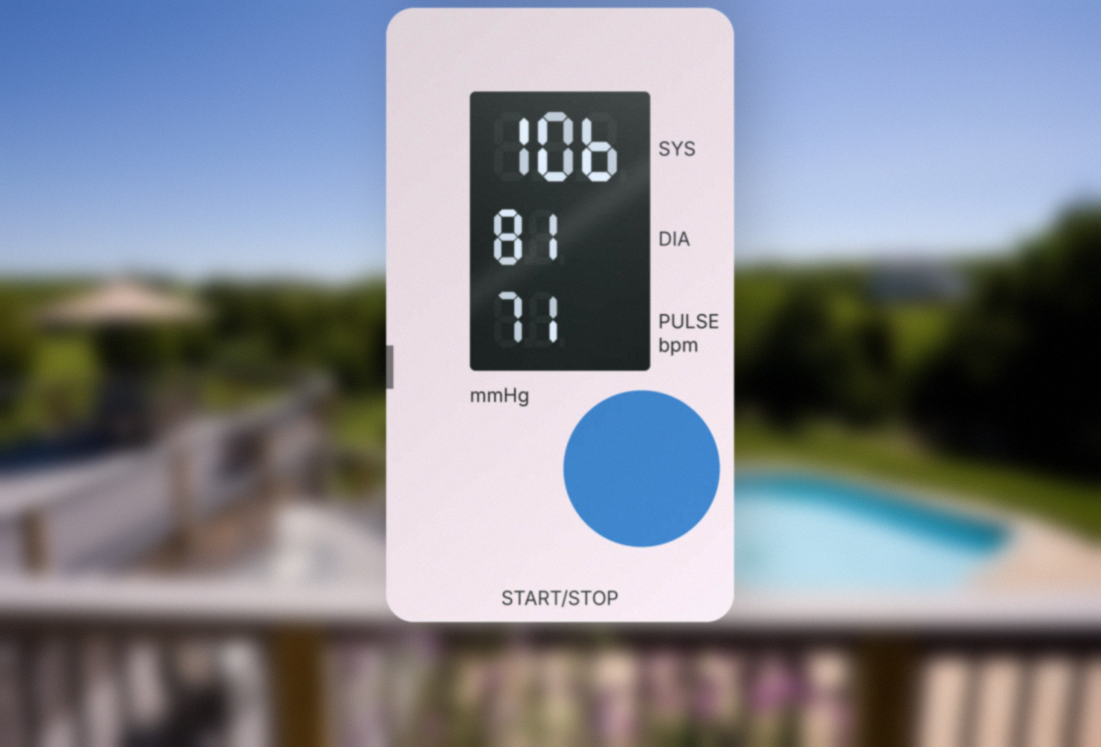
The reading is **71** bpm
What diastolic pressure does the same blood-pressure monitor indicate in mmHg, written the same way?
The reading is **81** mmHg
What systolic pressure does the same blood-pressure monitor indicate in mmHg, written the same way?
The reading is **106** mmHg
